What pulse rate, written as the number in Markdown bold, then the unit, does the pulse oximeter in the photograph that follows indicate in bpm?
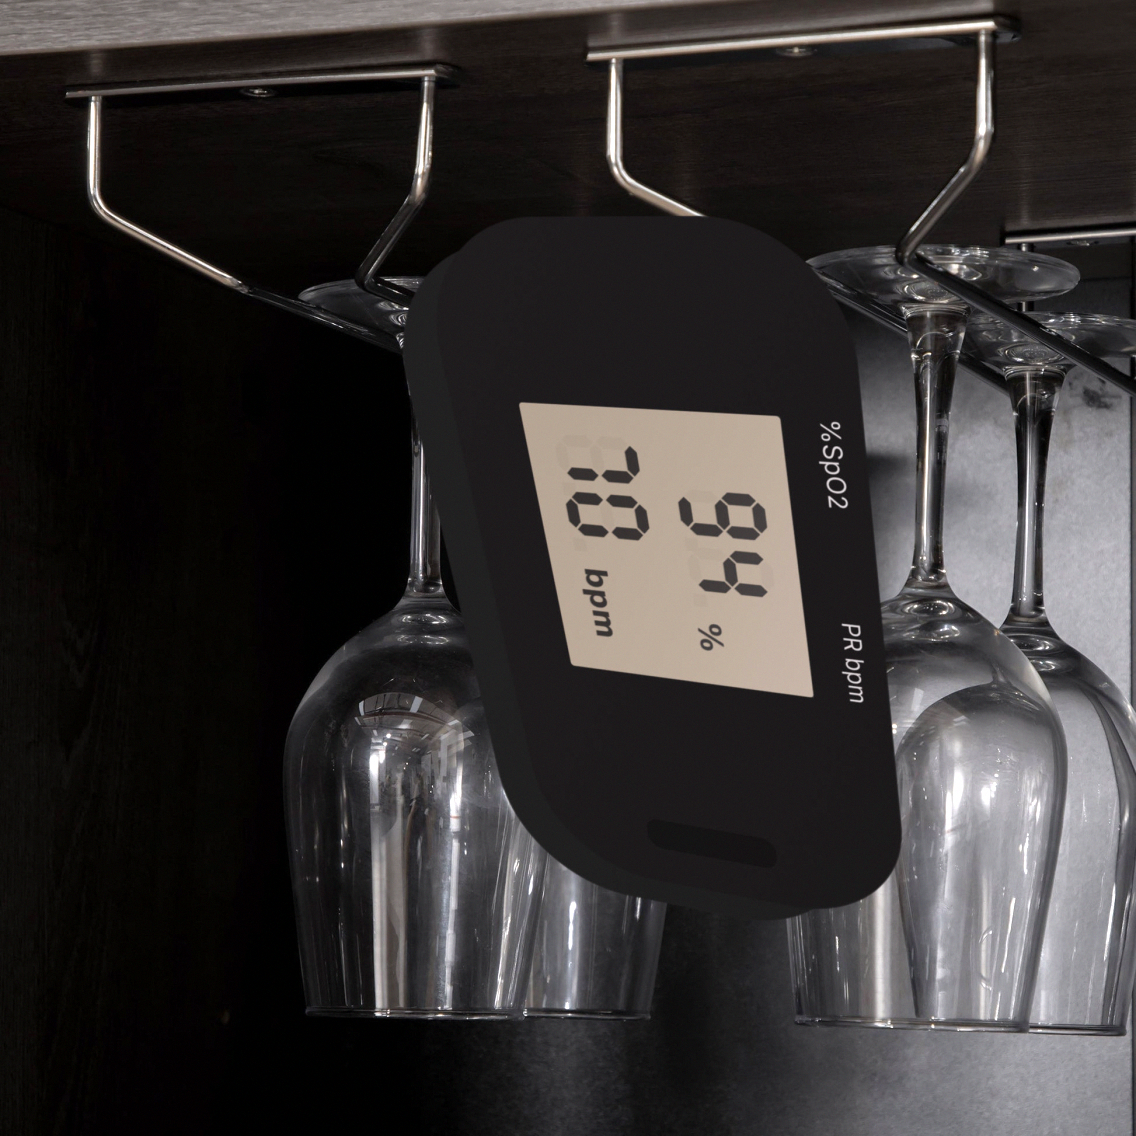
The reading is **70** bpm
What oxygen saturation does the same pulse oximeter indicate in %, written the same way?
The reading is **94** %
